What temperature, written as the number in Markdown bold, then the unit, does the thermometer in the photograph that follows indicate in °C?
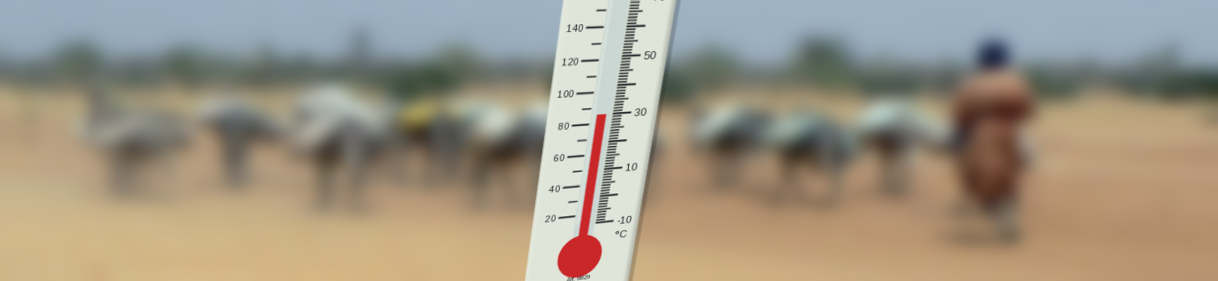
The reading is **30** °C
